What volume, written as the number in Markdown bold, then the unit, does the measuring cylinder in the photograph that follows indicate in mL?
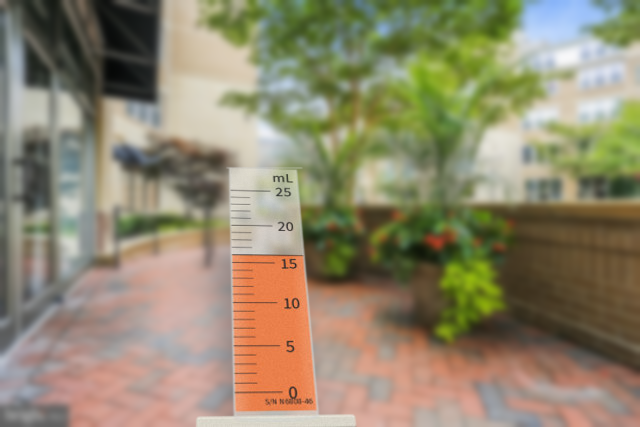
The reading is **16** mL
